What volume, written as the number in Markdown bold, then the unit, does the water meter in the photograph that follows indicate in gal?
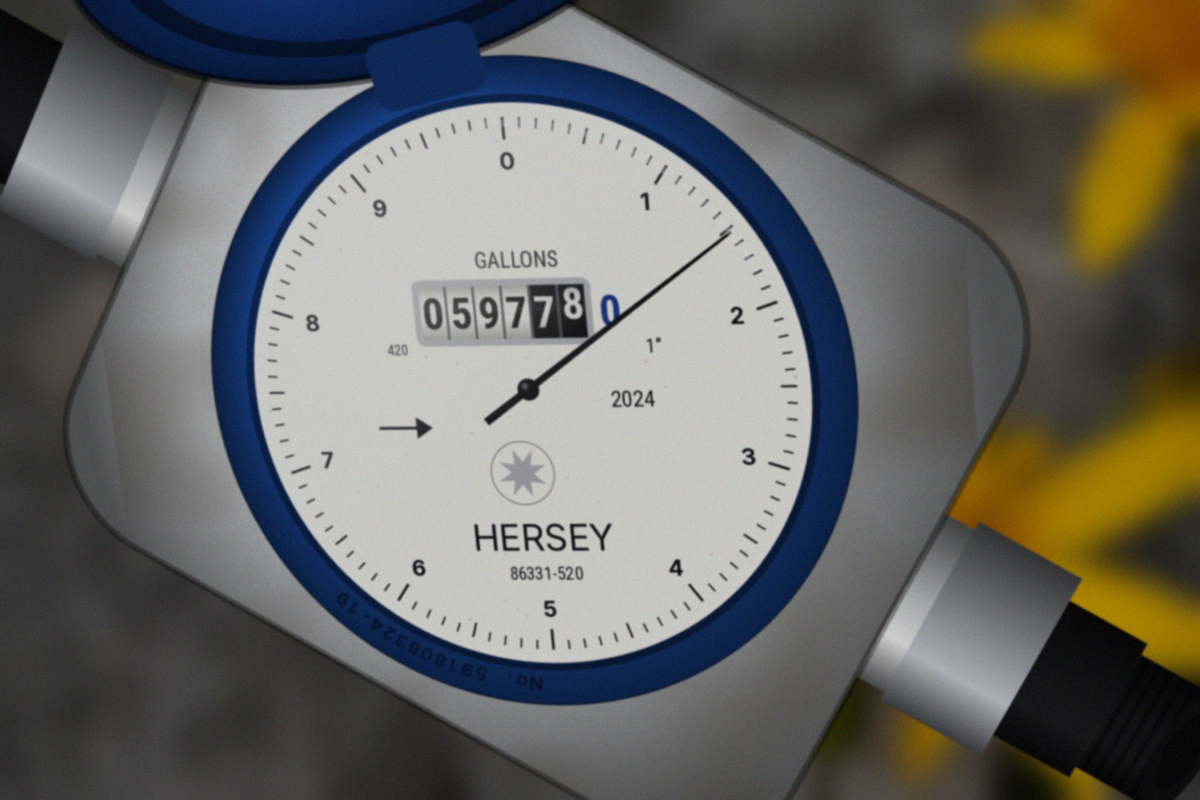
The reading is **597781.5** gal
